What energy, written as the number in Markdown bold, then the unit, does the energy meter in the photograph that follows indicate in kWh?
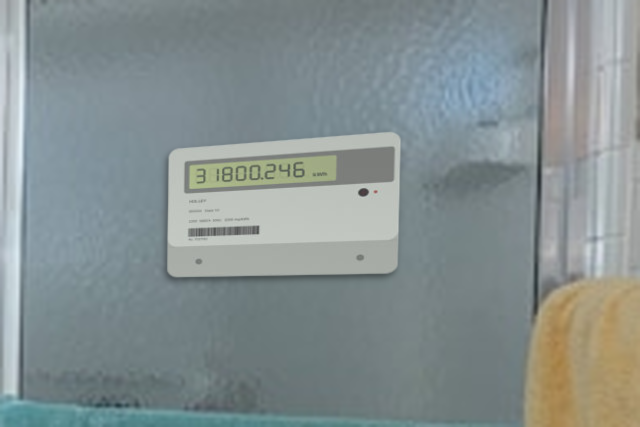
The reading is **31800.246** kWh
